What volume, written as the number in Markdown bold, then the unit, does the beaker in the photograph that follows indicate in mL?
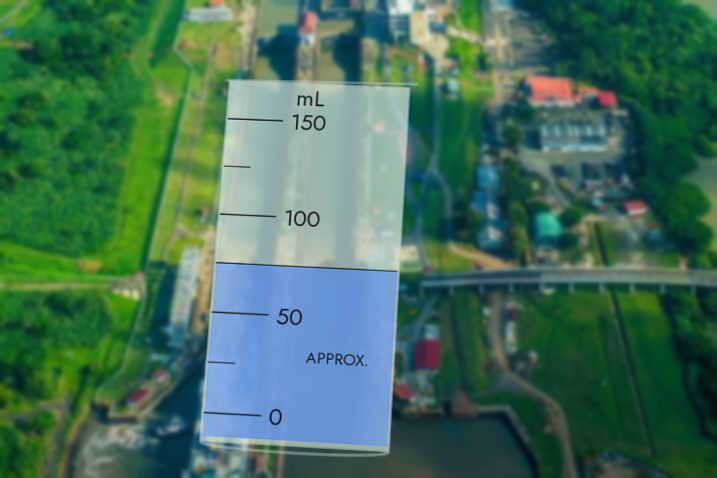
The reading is **75** mL
